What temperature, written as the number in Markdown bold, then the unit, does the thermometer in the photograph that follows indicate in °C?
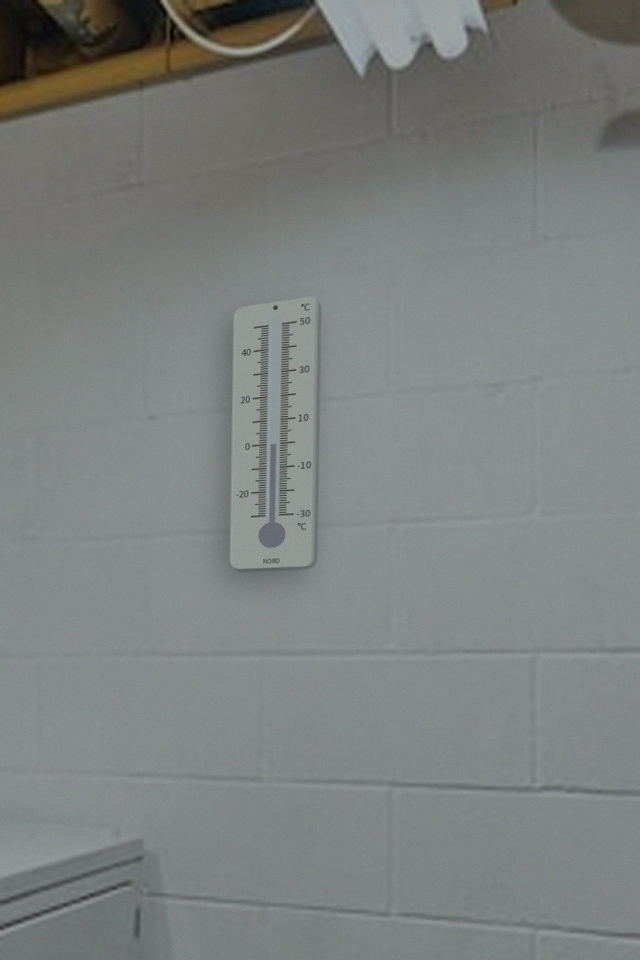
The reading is **0** °C
